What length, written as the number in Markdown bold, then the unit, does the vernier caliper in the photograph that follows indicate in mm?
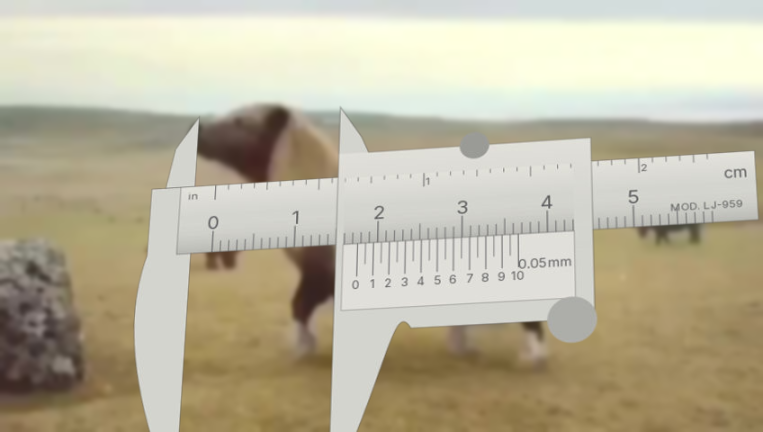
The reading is **17.6** mm
